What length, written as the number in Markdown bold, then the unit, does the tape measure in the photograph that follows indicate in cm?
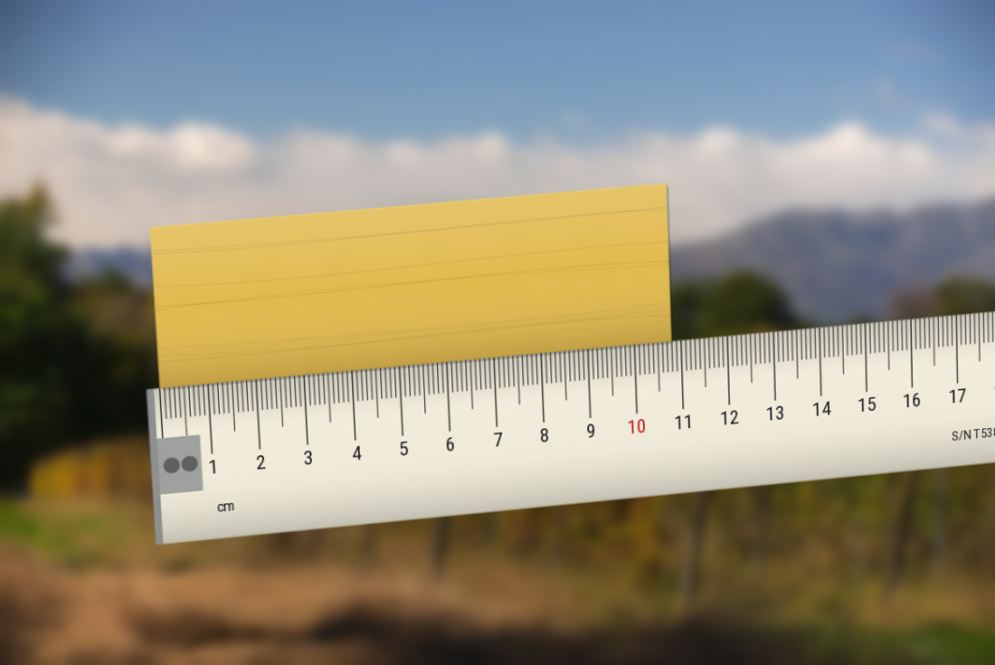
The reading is **10.8** cm
